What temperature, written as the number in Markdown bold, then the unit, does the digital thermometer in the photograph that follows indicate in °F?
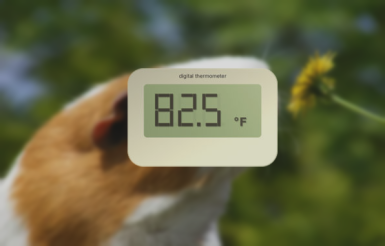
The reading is **82.5** °F
